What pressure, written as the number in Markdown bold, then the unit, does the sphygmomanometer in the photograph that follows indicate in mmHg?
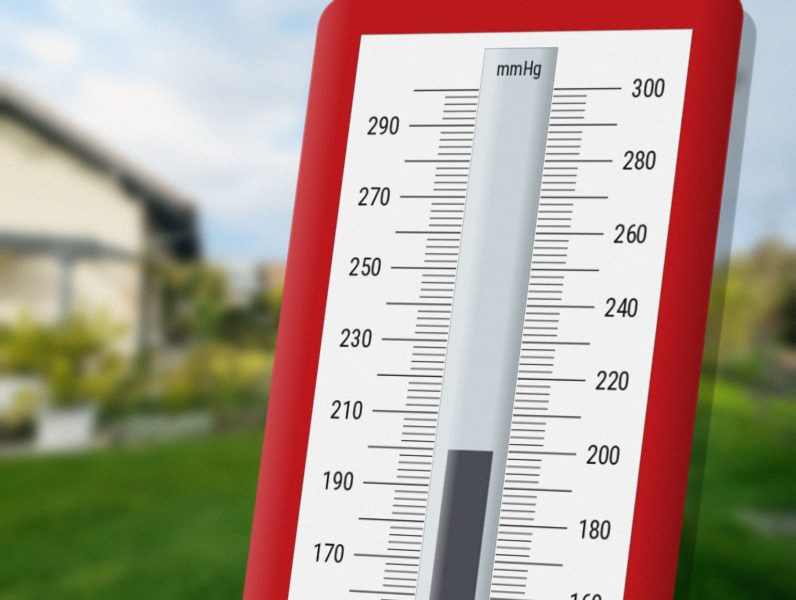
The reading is **200** mmHg
